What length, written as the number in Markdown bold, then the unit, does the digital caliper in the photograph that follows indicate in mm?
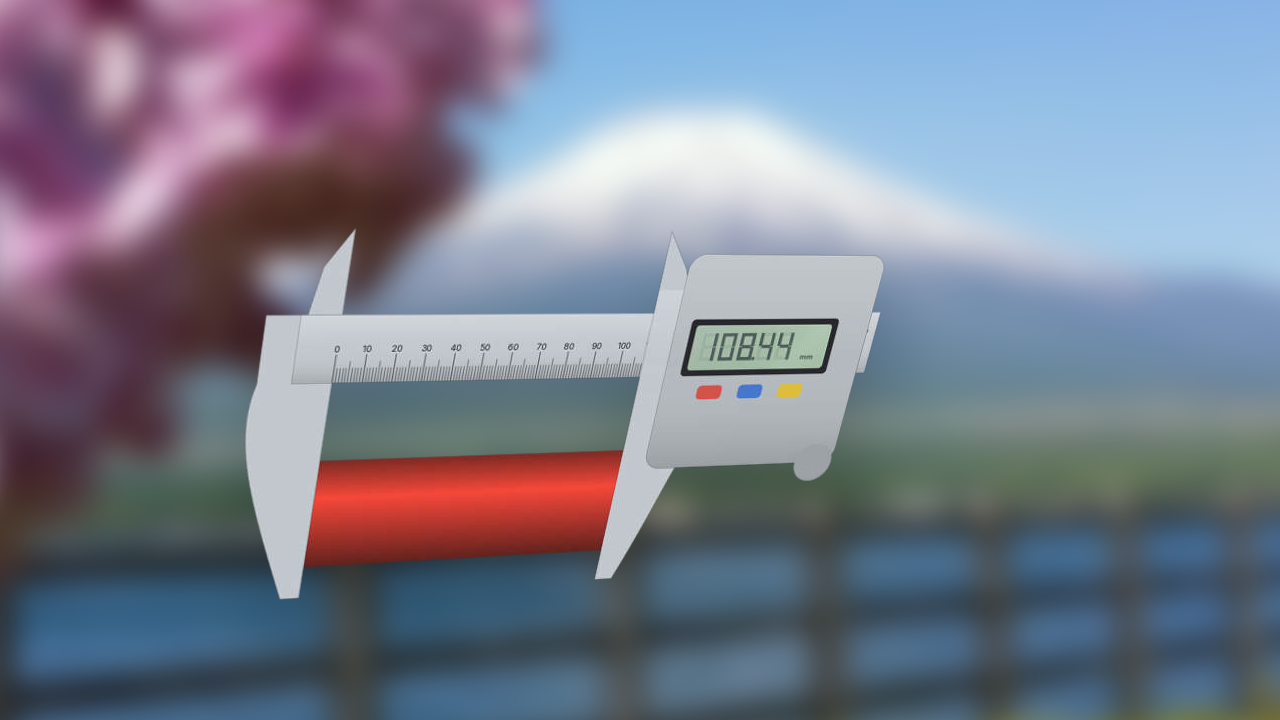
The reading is **108.44** mm
